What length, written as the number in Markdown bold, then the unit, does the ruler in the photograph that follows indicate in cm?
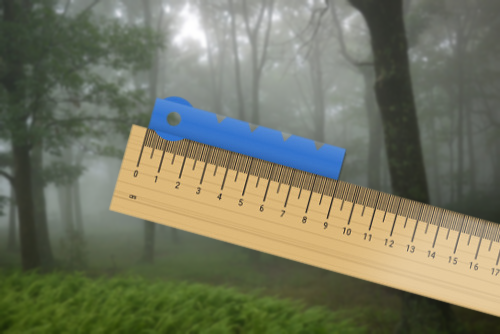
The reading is **9** cm
